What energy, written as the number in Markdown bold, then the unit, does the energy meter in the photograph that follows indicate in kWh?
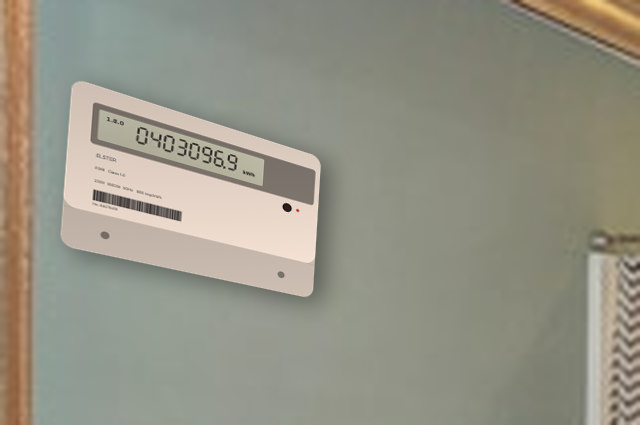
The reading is **403096.9** kWh
